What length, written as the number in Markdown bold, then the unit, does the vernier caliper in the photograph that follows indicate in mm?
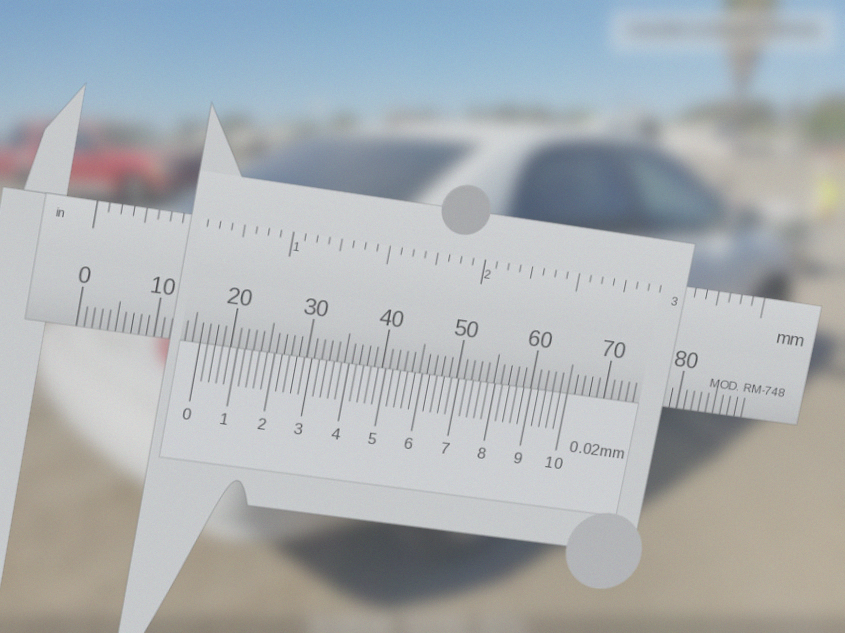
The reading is **16.0** mm
